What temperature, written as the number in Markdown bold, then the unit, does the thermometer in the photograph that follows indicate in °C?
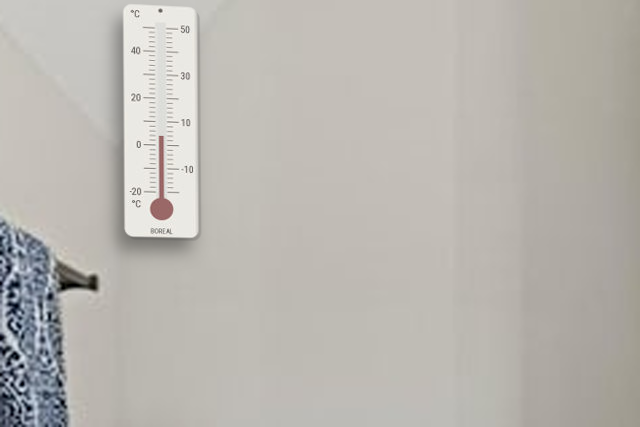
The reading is **4** °C
